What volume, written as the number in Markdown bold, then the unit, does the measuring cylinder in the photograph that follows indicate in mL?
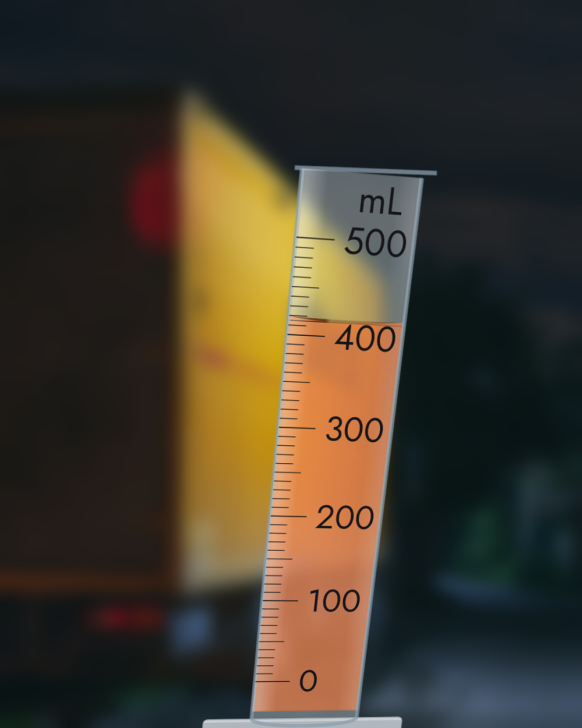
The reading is **415** mL
